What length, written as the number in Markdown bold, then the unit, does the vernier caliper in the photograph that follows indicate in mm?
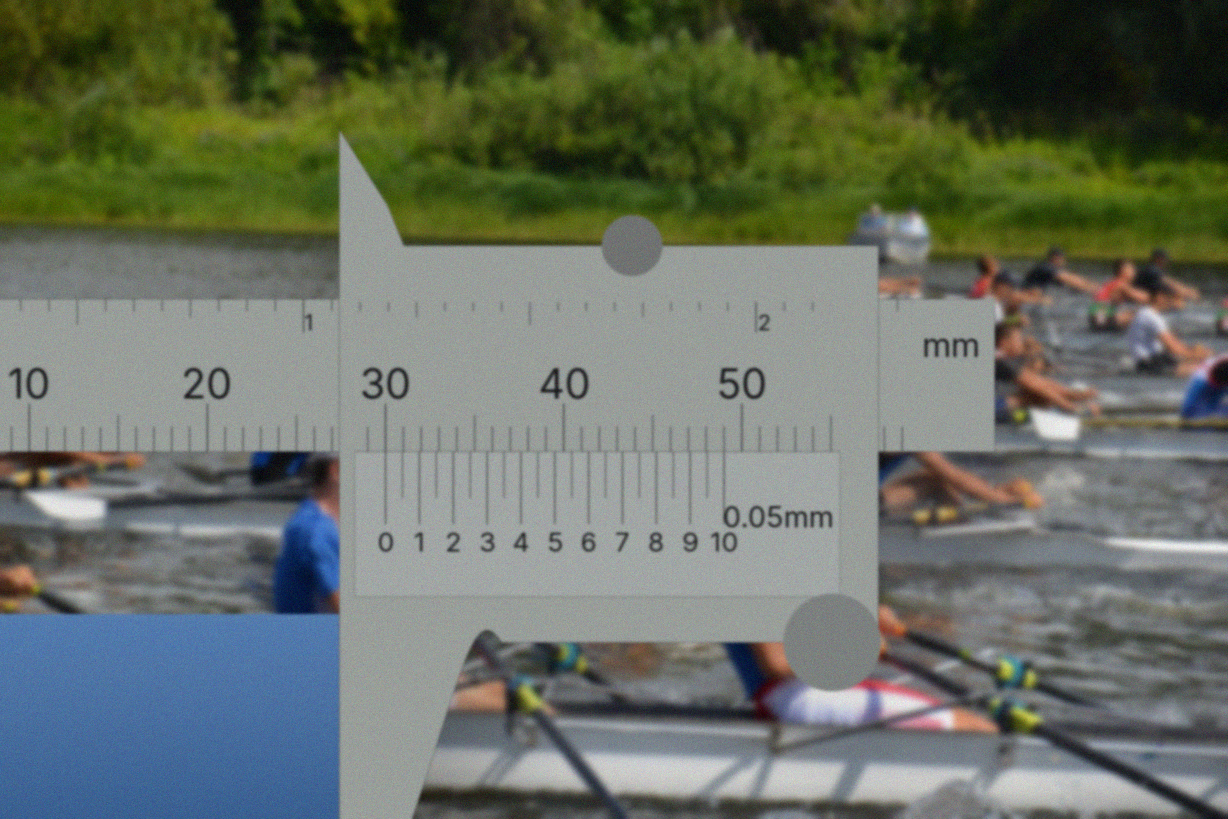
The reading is **30.0** mm
